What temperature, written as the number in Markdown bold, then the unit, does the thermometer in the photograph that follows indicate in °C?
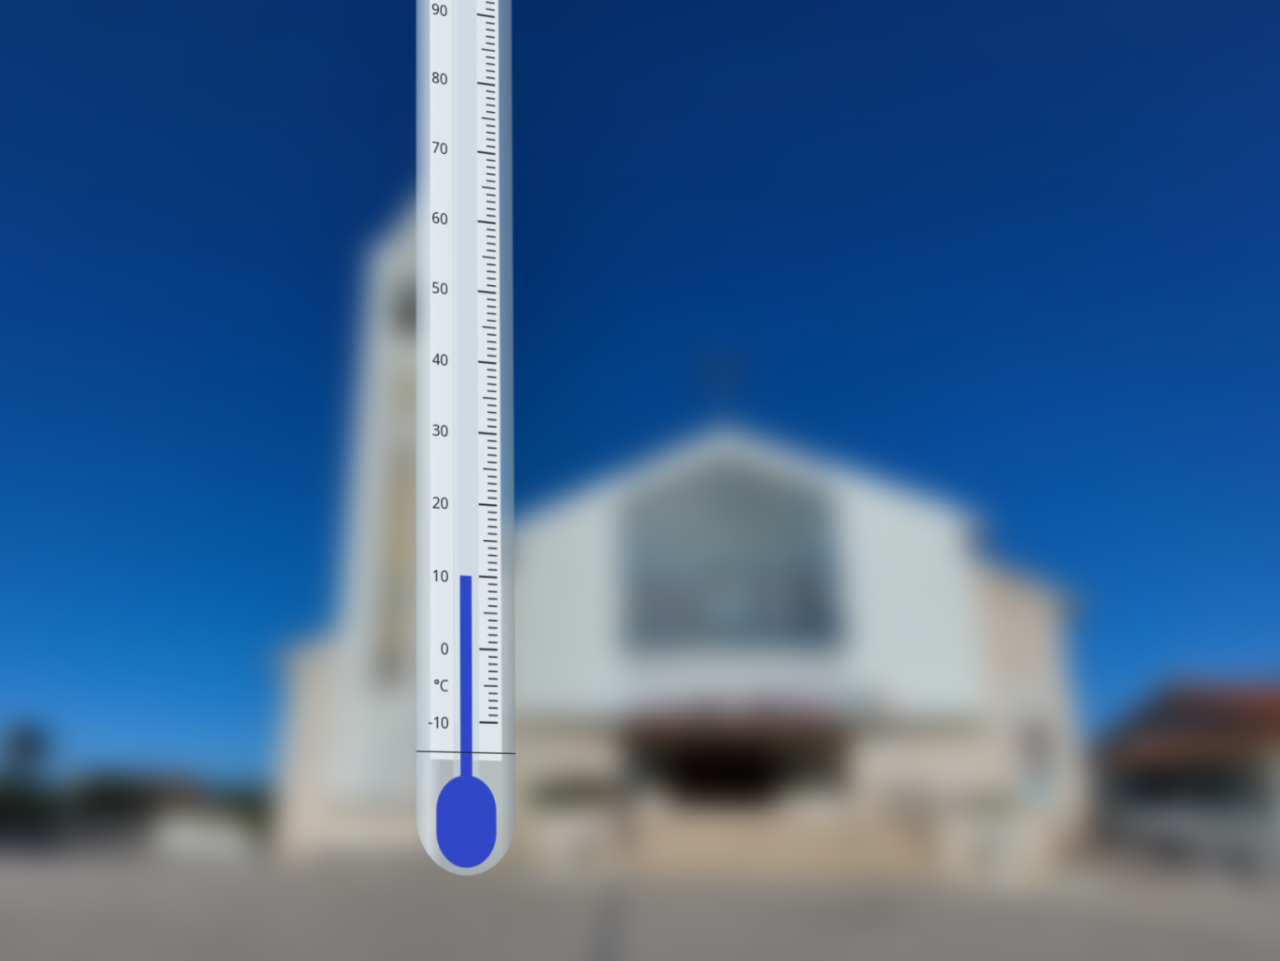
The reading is **10** °C
